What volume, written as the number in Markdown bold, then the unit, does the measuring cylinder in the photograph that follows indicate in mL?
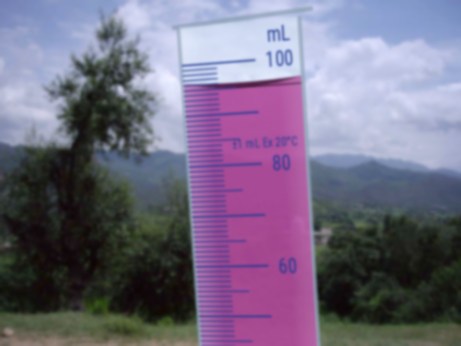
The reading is **95** mL
